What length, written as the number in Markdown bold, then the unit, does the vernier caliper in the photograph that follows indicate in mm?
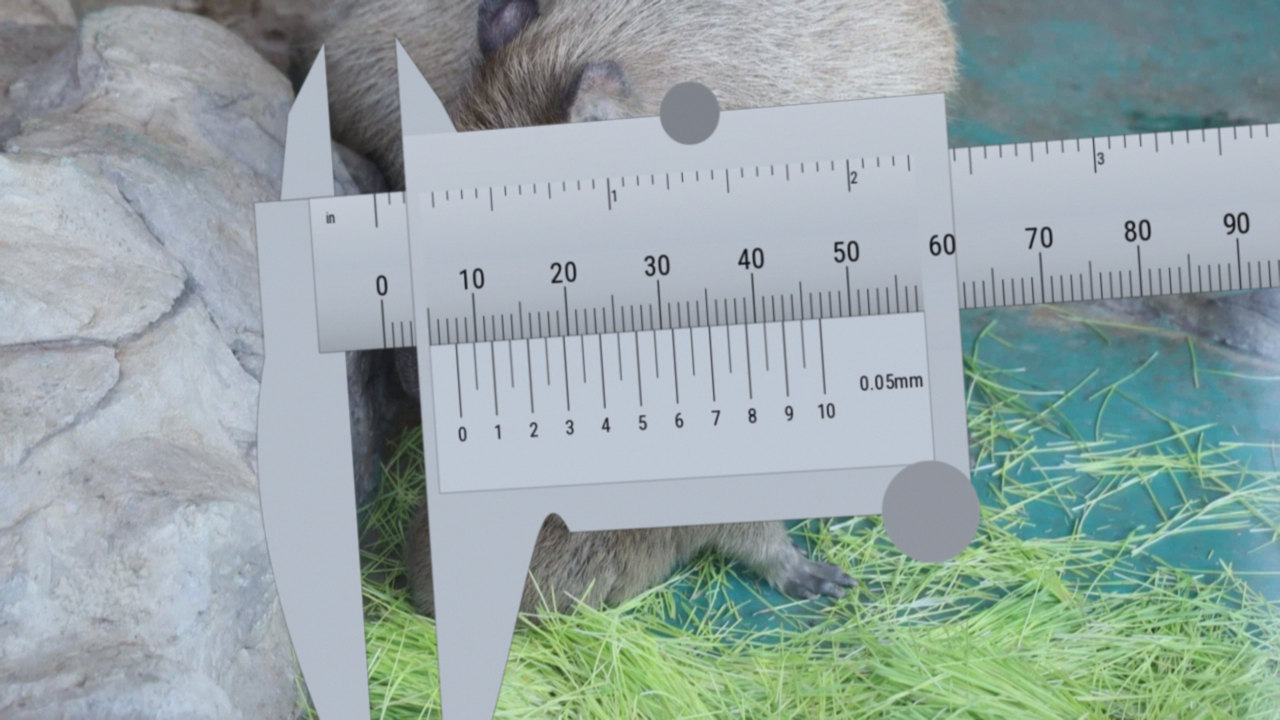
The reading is **7.8** mm
